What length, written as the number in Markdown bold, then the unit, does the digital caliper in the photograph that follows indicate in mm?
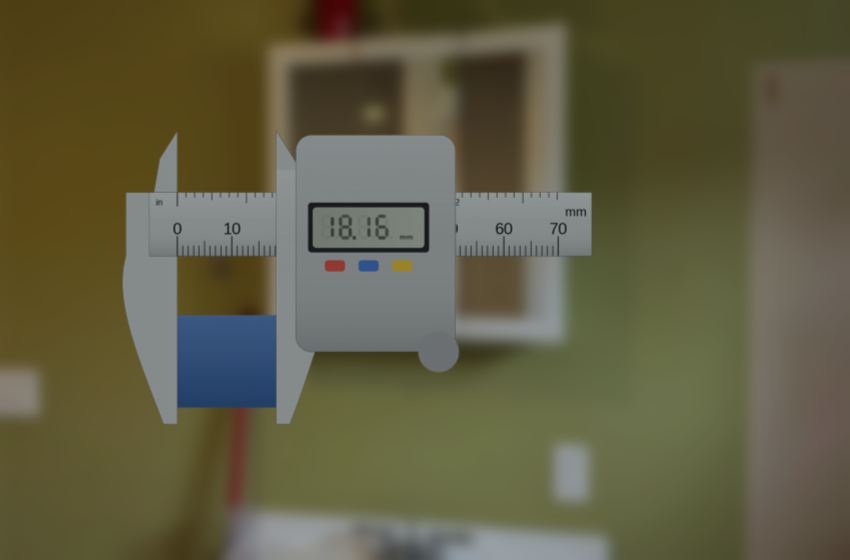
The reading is **18.16** mm
